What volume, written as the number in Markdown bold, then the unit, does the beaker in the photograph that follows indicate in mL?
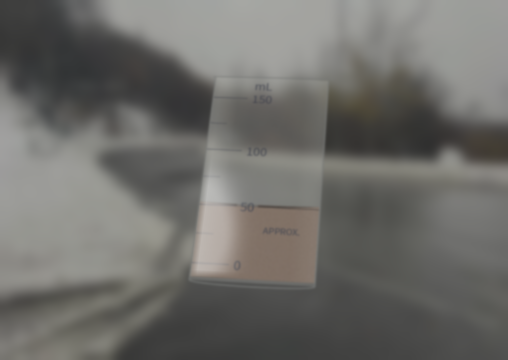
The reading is **50** mL
